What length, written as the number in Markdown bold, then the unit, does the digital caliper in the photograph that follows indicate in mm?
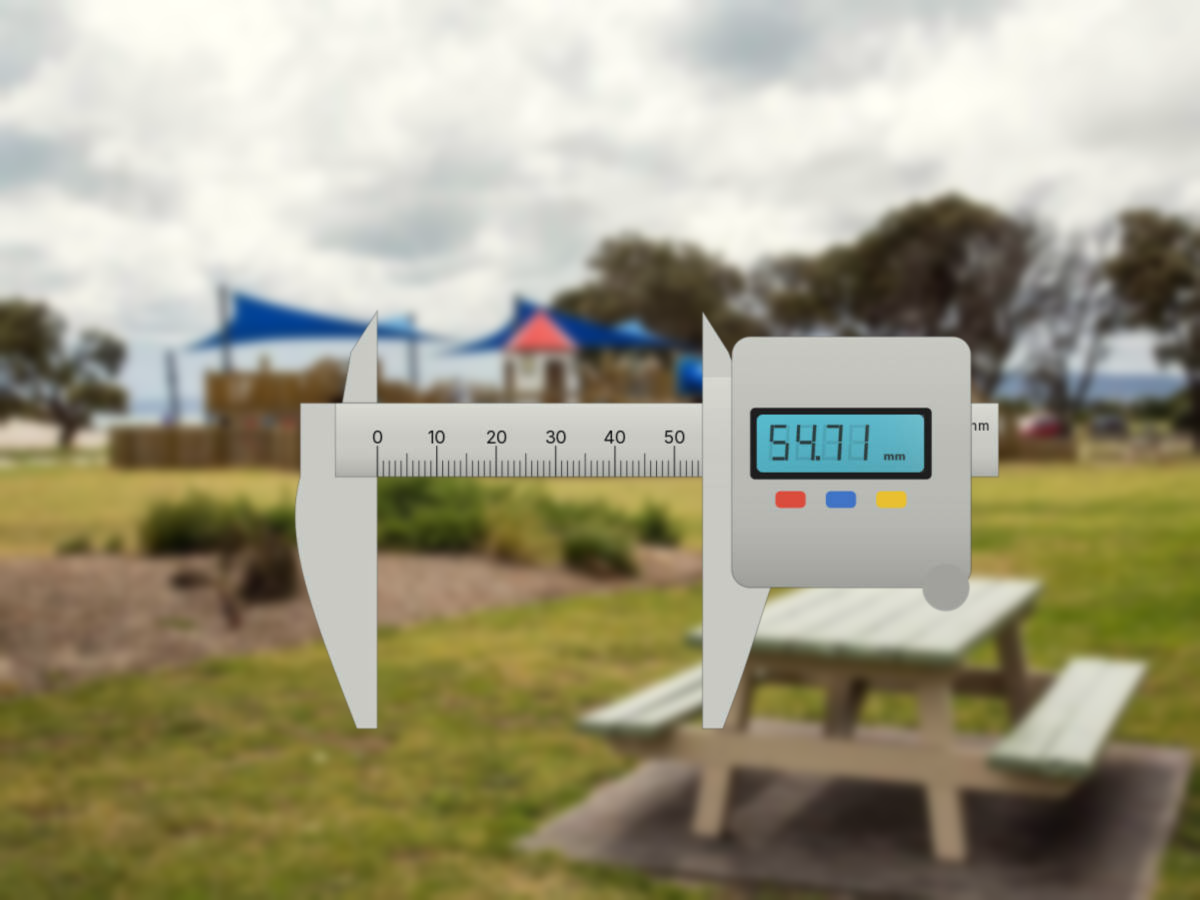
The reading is **54.71** mm
